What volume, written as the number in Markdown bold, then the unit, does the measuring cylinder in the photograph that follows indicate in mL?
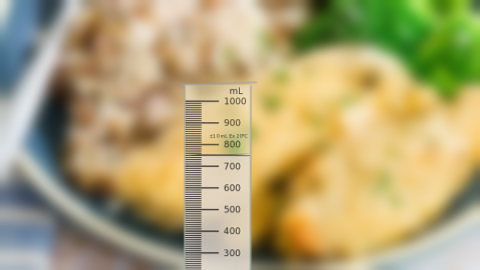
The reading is **750** mL
